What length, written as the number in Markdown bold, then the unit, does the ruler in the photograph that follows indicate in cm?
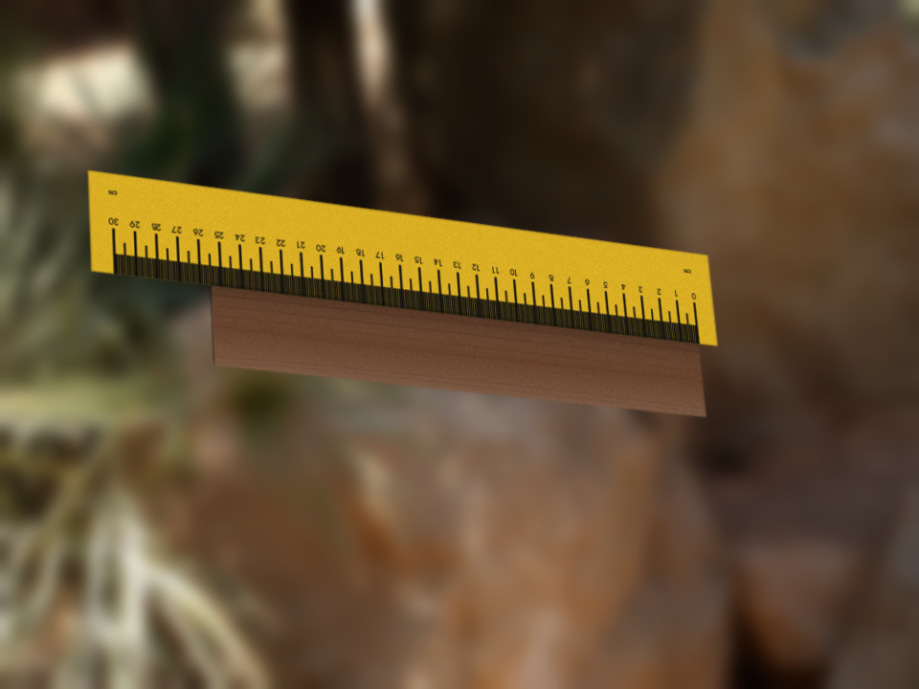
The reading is **25.5** cm
